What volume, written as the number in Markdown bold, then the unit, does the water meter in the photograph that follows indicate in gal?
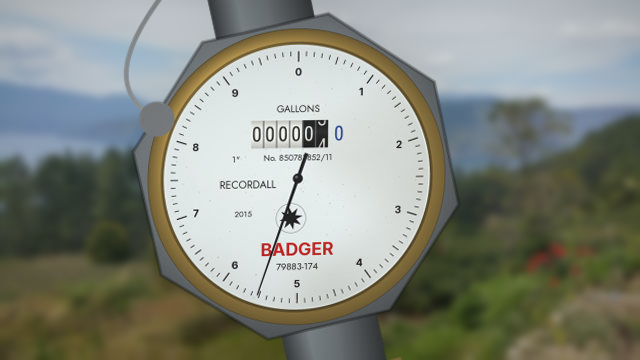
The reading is **35.5** gal
